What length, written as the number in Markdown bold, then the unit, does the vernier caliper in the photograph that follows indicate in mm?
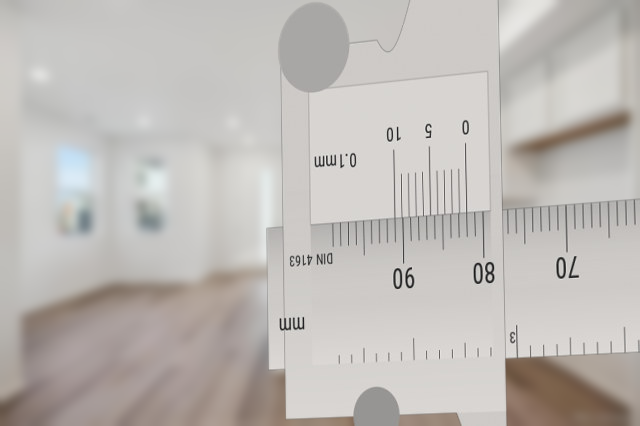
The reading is **82.0** mm
